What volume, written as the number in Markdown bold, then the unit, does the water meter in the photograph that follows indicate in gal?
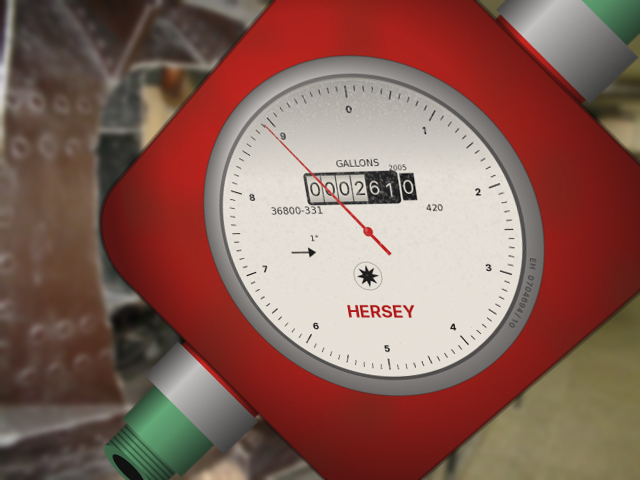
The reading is **2608.9** gal
